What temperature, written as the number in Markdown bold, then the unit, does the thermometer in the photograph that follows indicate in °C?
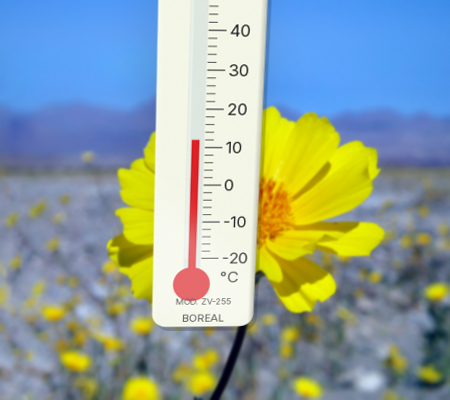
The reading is **12** °C
